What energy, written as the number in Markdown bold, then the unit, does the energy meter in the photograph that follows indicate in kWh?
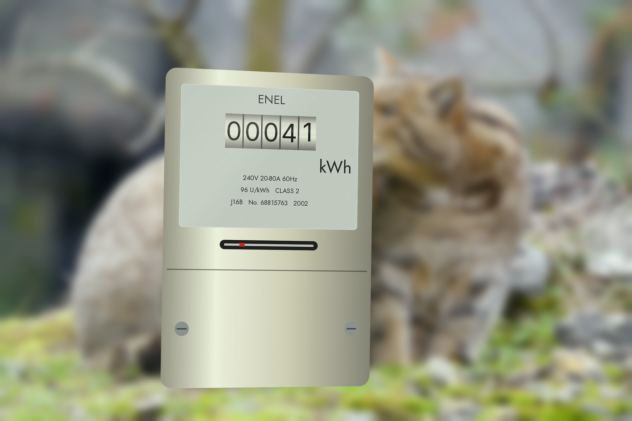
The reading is **41** kWh
